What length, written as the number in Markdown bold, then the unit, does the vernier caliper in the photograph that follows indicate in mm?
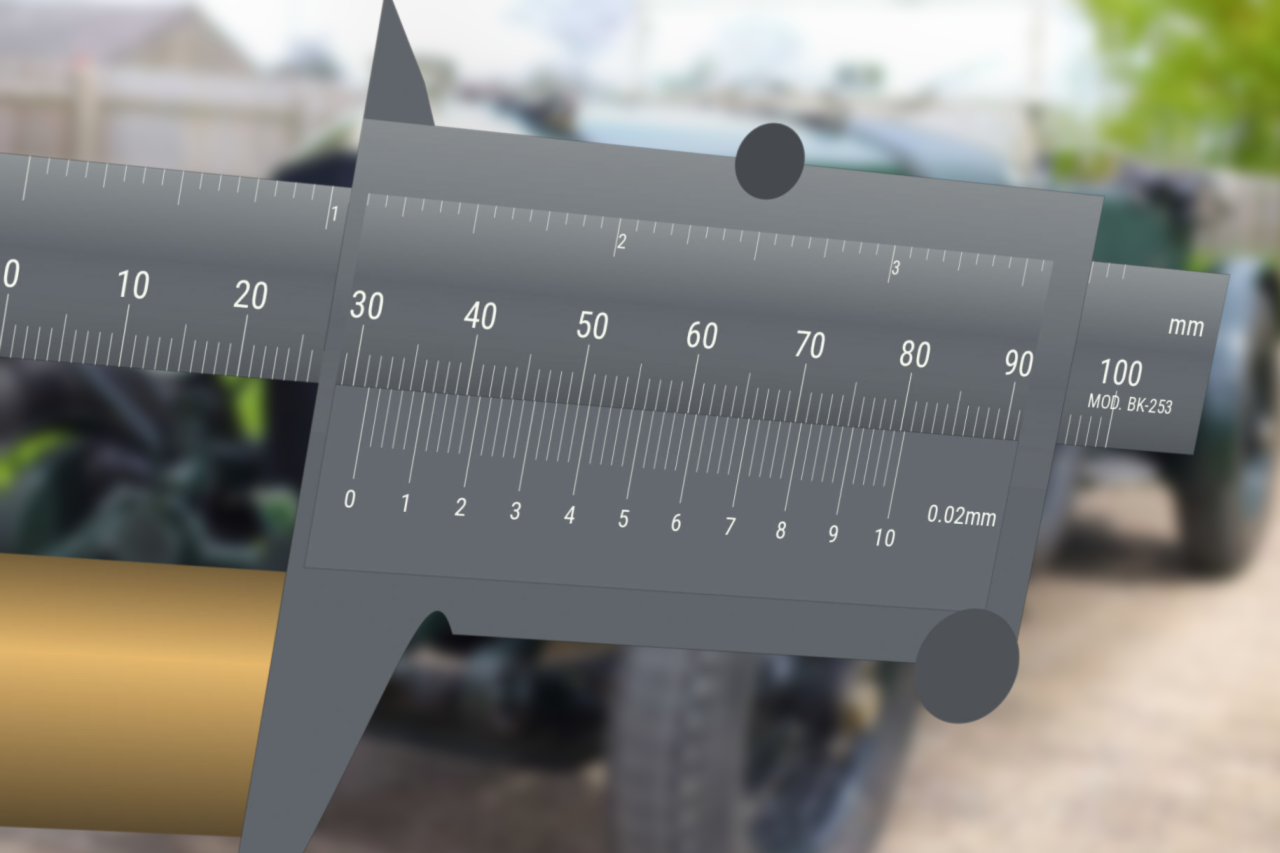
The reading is **31.4** mm
